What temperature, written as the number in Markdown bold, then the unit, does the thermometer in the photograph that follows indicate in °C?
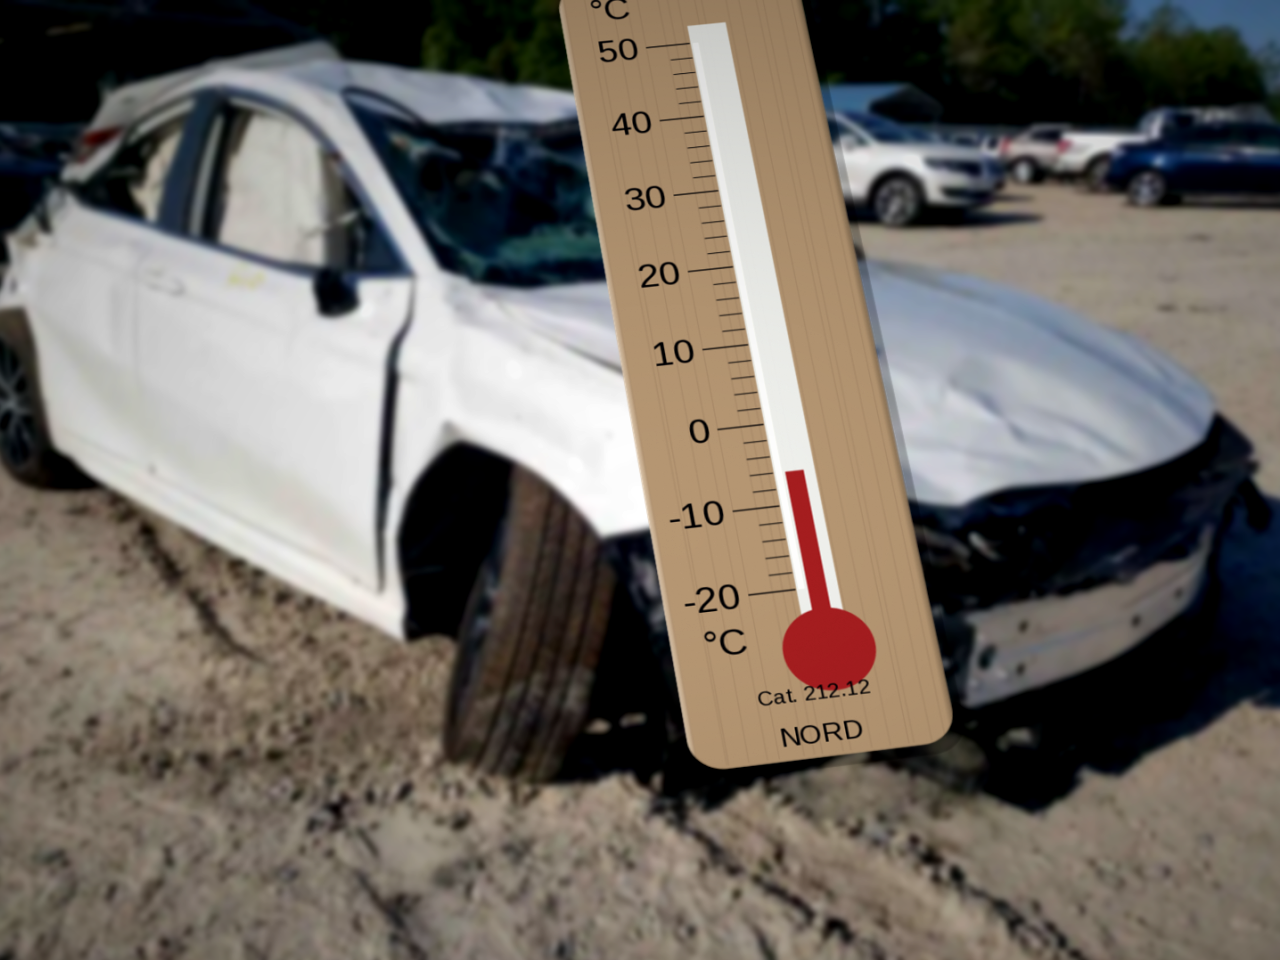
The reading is **-6** °C
